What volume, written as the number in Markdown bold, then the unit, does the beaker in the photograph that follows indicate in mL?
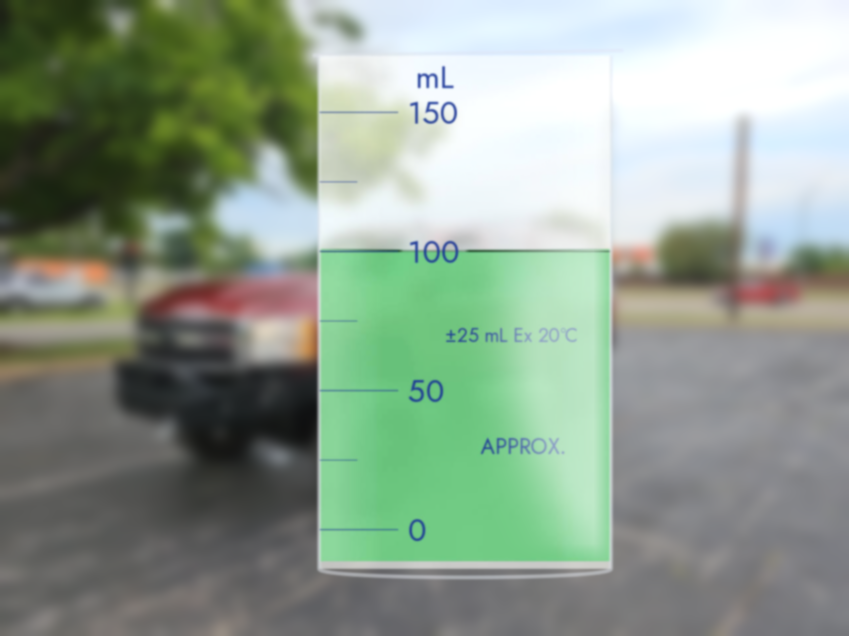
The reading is **100** mL
